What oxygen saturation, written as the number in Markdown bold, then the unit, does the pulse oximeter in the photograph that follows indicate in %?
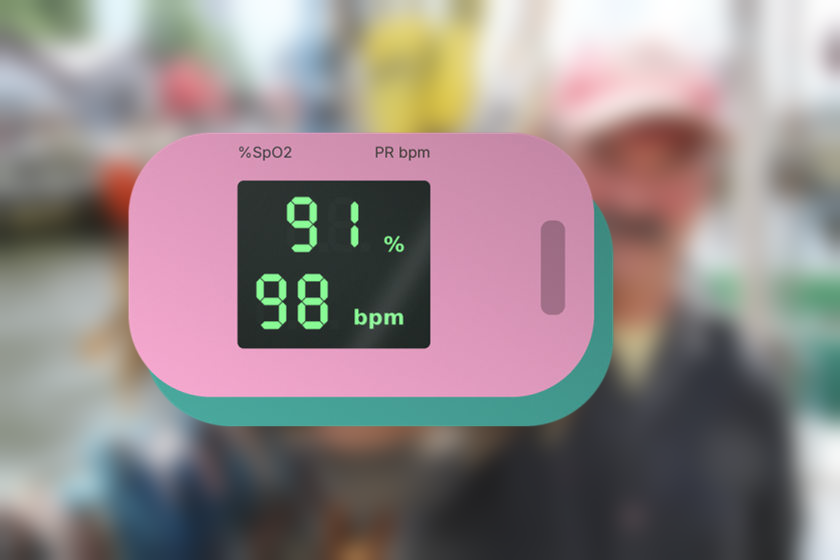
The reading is **91** %
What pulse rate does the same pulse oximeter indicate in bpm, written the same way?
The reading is **98** bpm
